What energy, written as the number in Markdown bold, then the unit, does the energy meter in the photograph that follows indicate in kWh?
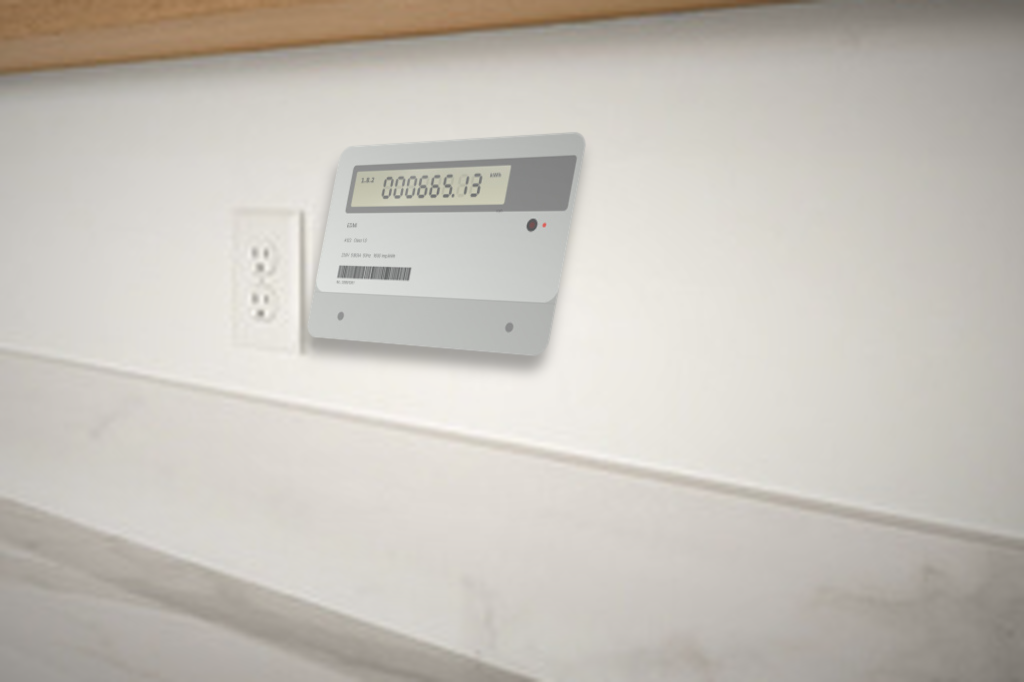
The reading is **665.13** kWh
